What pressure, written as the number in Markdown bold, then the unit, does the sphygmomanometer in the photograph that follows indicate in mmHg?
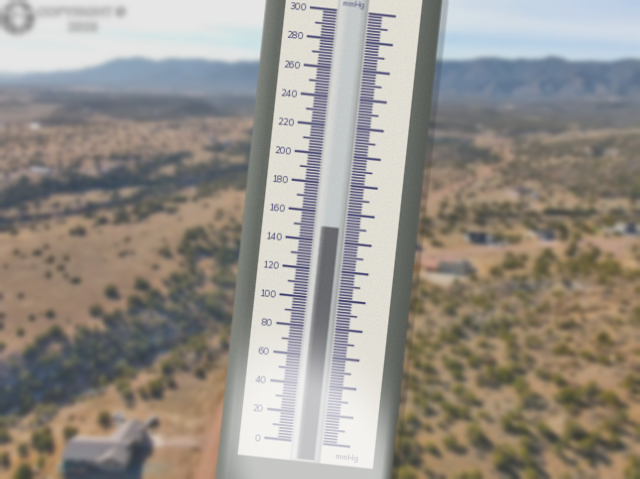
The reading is **150** mmHg
